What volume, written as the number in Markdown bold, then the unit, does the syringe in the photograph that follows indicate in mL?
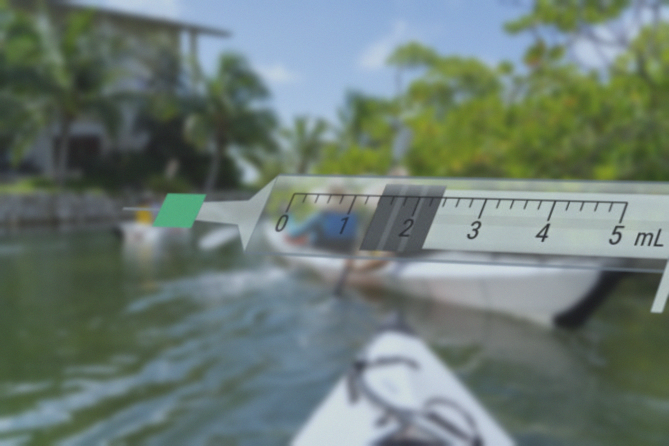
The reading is **1.4** mL
